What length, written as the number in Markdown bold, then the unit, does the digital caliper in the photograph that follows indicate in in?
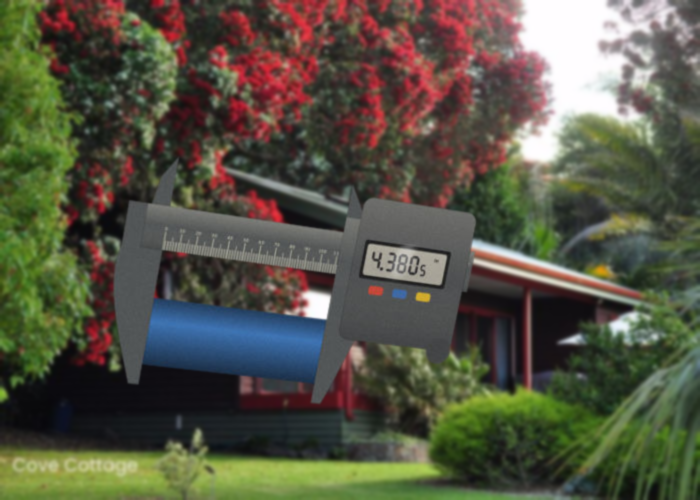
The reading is **4.3805** in
